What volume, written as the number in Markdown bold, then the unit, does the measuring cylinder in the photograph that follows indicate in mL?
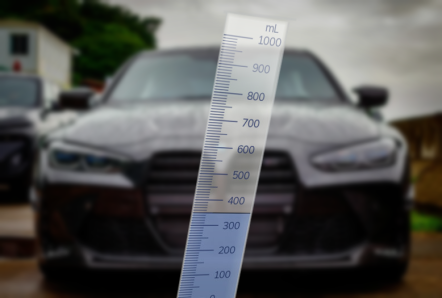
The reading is **350** mL
